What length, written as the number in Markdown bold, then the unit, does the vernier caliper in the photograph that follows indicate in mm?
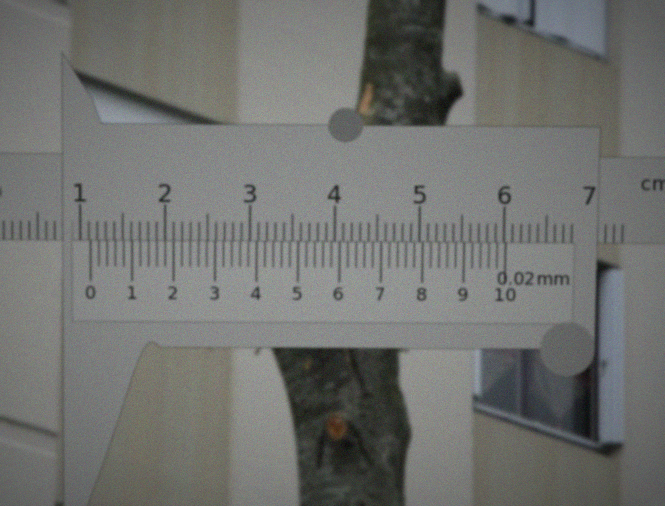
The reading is **11.2** mm
